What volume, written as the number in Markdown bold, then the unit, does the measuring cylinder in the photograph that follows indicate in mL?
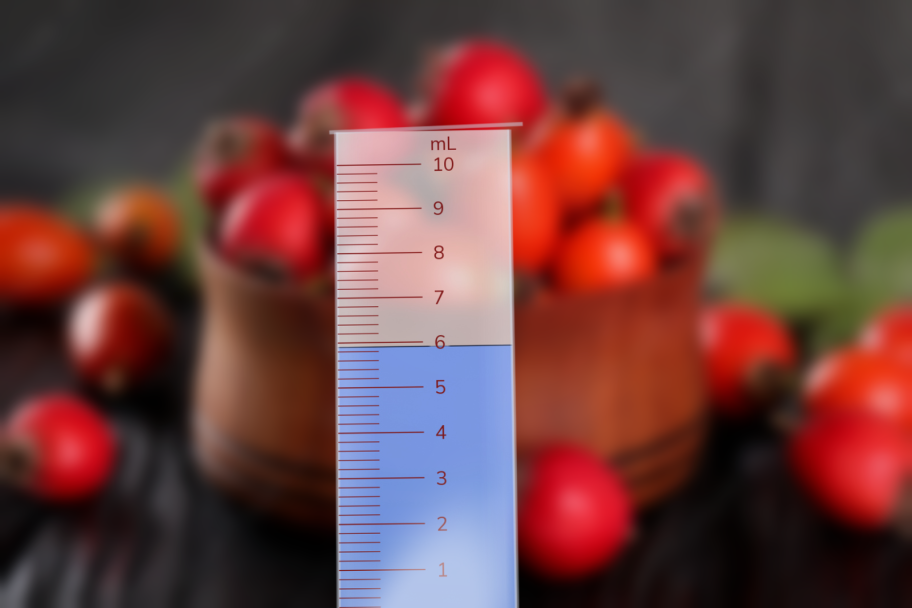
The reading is **5.9** mL
